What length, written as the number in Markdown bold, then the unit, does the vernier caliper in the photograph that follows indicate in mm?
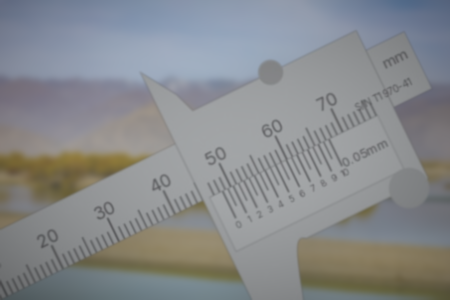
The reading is **48.5** mm
